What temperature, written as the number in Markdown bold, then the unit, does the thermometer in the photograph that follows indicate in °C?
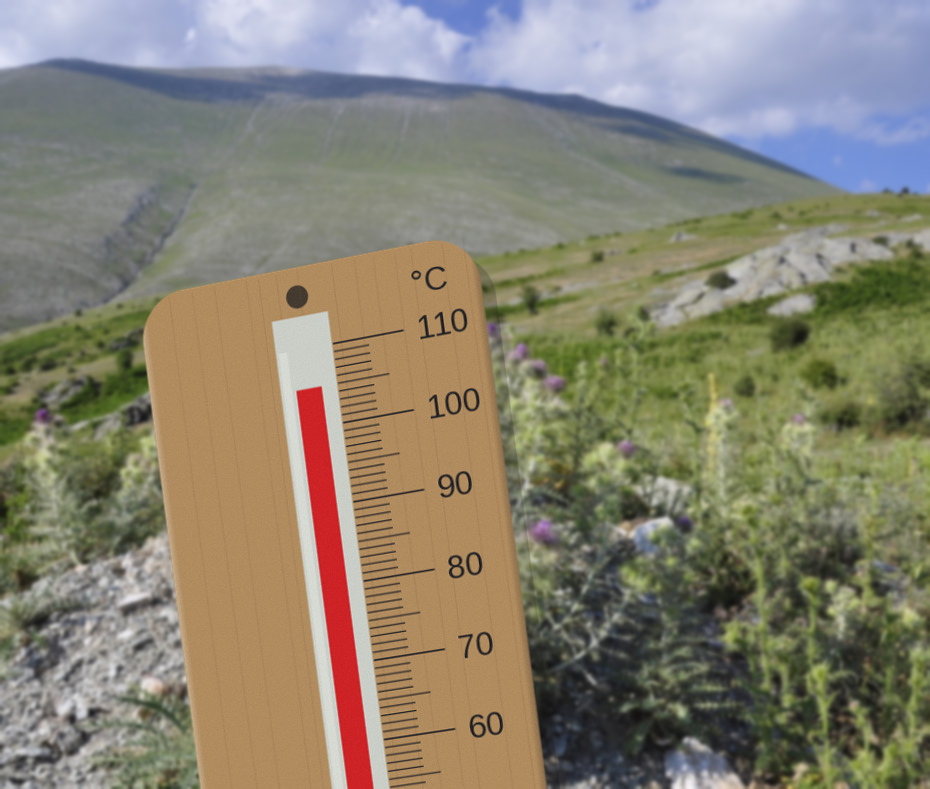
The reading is **105** °C
